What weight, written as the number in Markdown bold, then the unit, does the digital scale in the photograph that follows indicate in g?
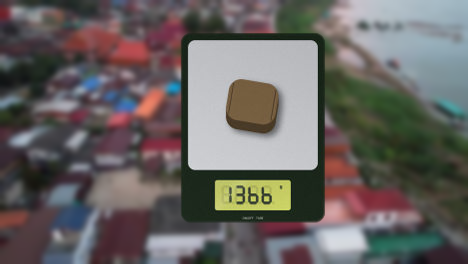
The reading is **1366** g
